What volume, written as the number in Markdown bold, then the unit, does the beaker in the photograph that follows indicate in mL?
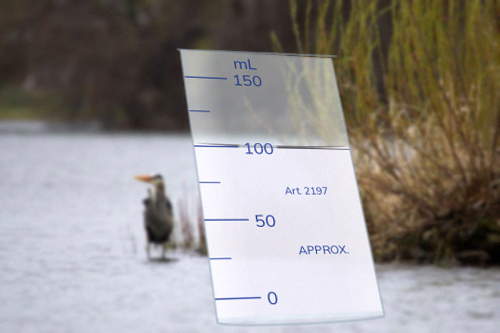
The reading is **100** mL
